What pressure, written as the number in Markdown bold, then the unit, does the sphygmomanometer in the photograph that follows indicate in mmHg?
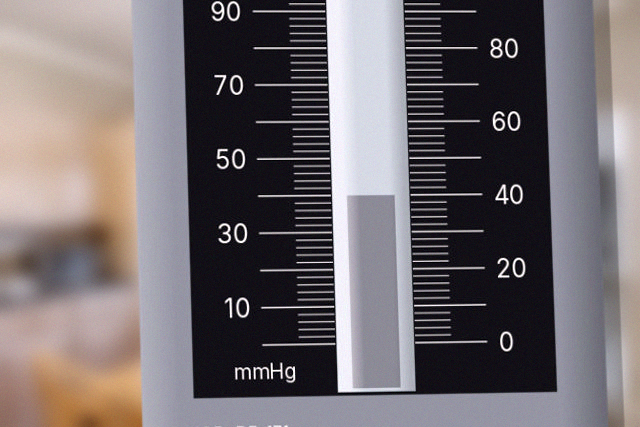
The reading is **40** mmHg
